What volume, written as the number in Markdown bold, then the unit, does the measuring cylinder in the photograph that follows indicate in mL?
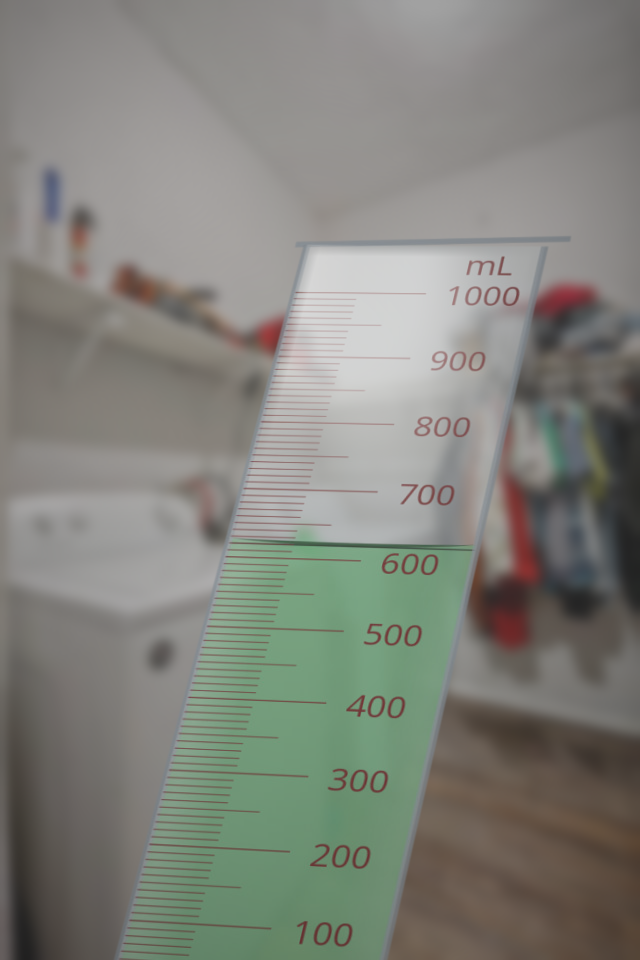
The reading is **620** mL
